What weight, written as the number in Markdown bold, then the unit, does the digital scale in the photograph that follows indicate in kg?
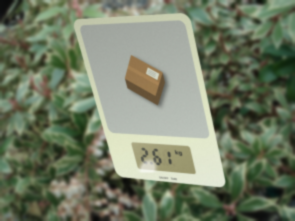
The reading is **2.61** kg
